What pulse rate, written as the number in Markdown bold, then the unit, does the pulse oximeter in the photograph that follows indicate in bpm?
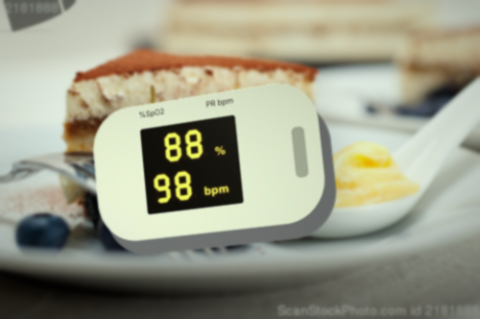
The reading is **98** bpm
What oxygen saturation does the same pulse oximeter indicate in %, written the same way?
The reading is **88** %
